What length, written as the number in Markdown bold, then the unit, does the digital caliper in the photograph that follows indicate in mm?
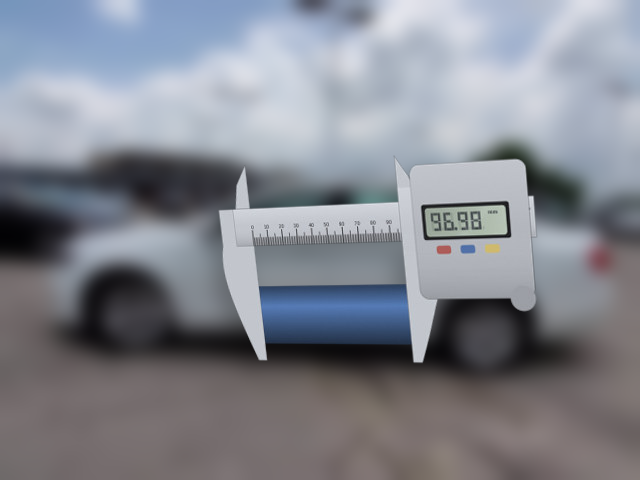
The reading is **96.98** mm
